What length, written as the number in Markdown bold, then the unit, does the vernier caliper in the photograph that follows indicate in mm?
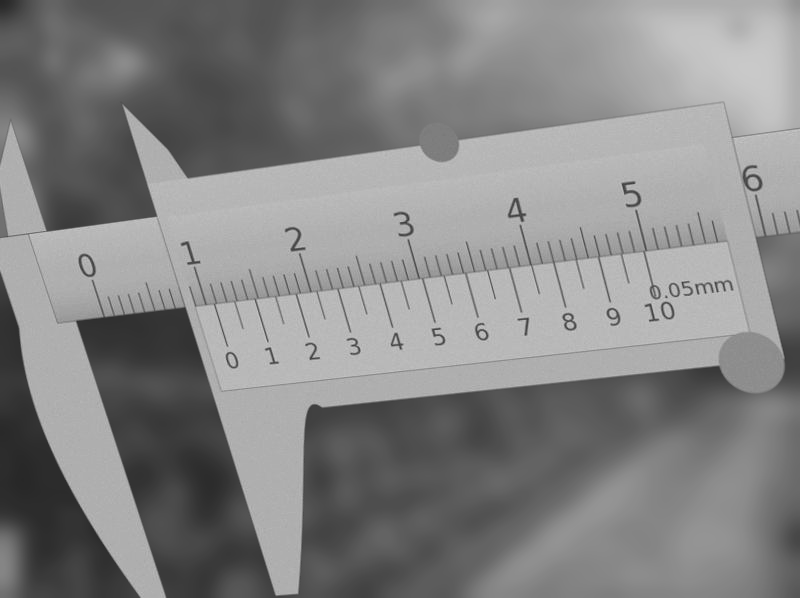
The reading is **10.8** mm
